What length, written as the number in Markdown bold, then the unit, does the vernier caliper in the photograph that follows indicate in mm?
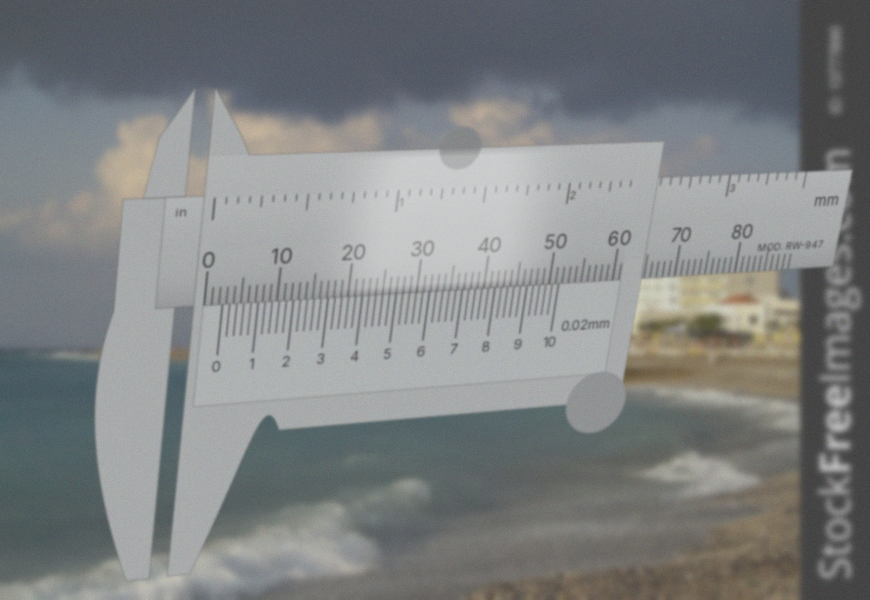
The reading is **2.5** mm
